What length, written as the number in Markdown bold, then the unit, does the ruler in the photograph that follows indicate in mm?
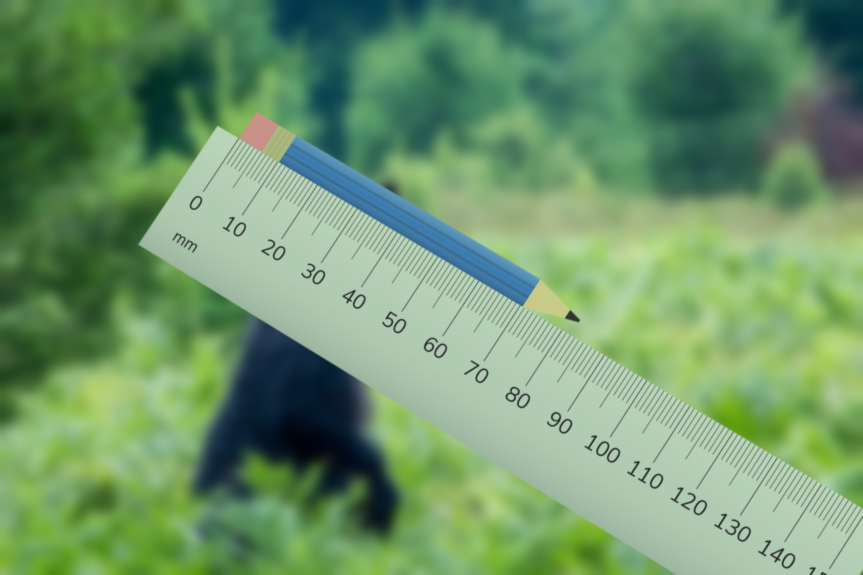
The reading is **82** mm
